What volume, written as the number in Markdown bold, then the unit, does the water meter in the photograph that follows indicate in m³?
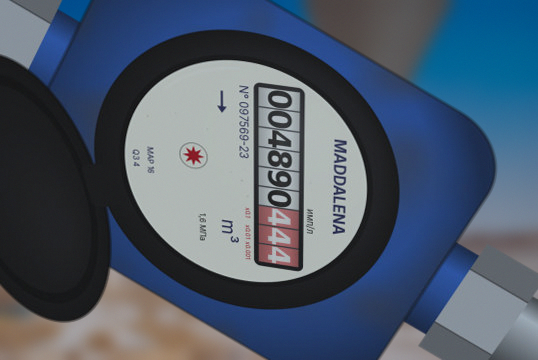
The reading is **4890.444** m³
